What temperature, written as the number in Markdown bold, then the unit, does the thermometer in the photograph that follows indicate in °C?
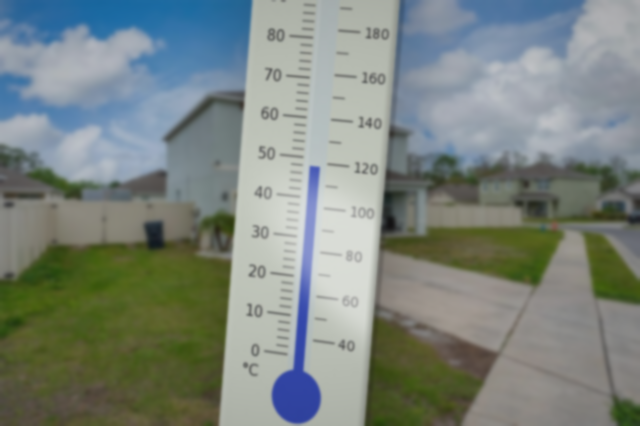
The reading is **48** °C
